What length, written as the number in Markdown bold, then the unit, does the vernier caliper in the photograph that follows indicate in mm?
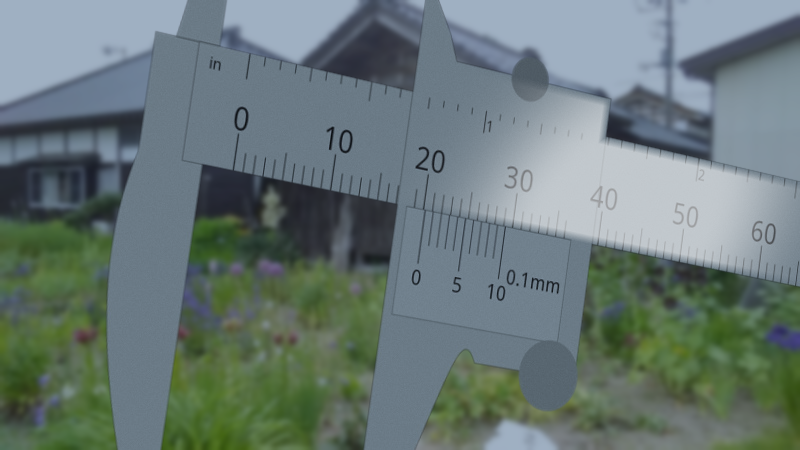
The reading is **20.2** mm
